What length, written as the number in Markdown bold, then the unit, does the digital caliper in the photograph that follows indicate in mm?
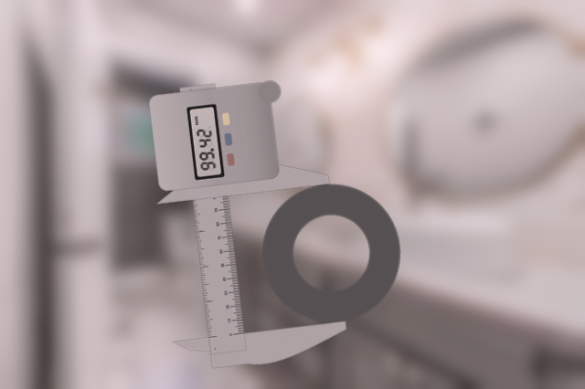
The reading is **99.42** mm
